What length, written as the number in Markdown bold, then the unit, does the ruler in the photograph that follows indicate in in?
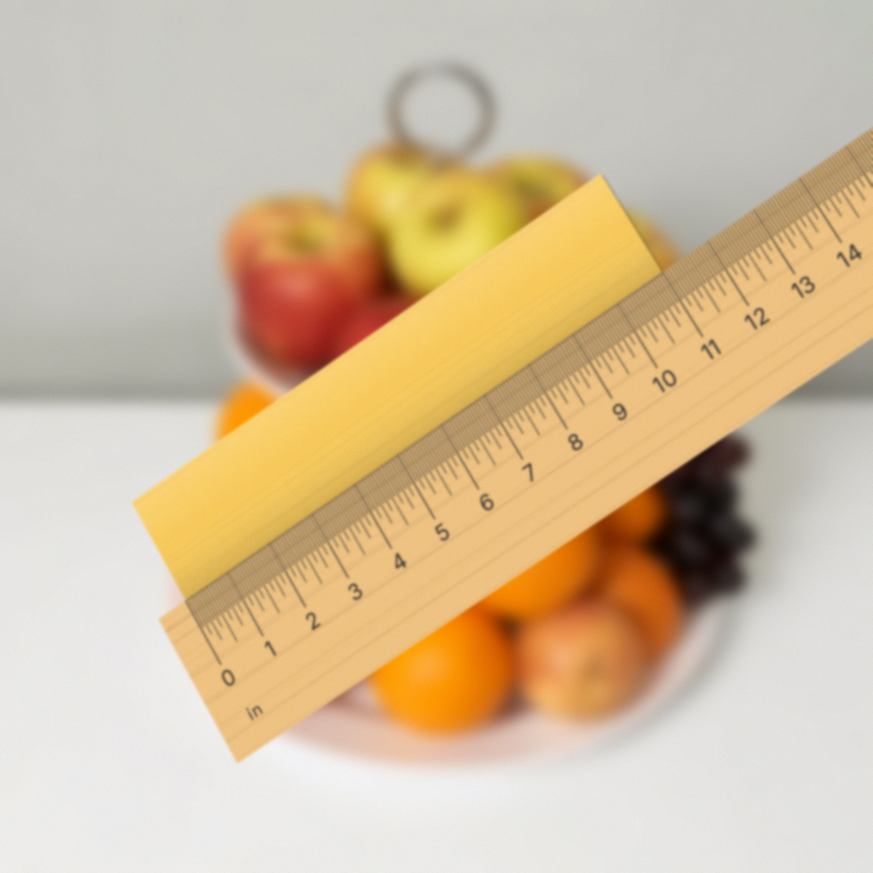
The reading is **11** in
